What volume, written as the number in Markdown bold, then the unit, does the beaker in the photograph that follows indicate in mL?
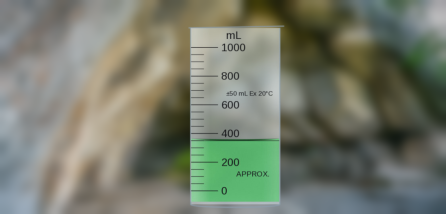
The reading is **350** mL
